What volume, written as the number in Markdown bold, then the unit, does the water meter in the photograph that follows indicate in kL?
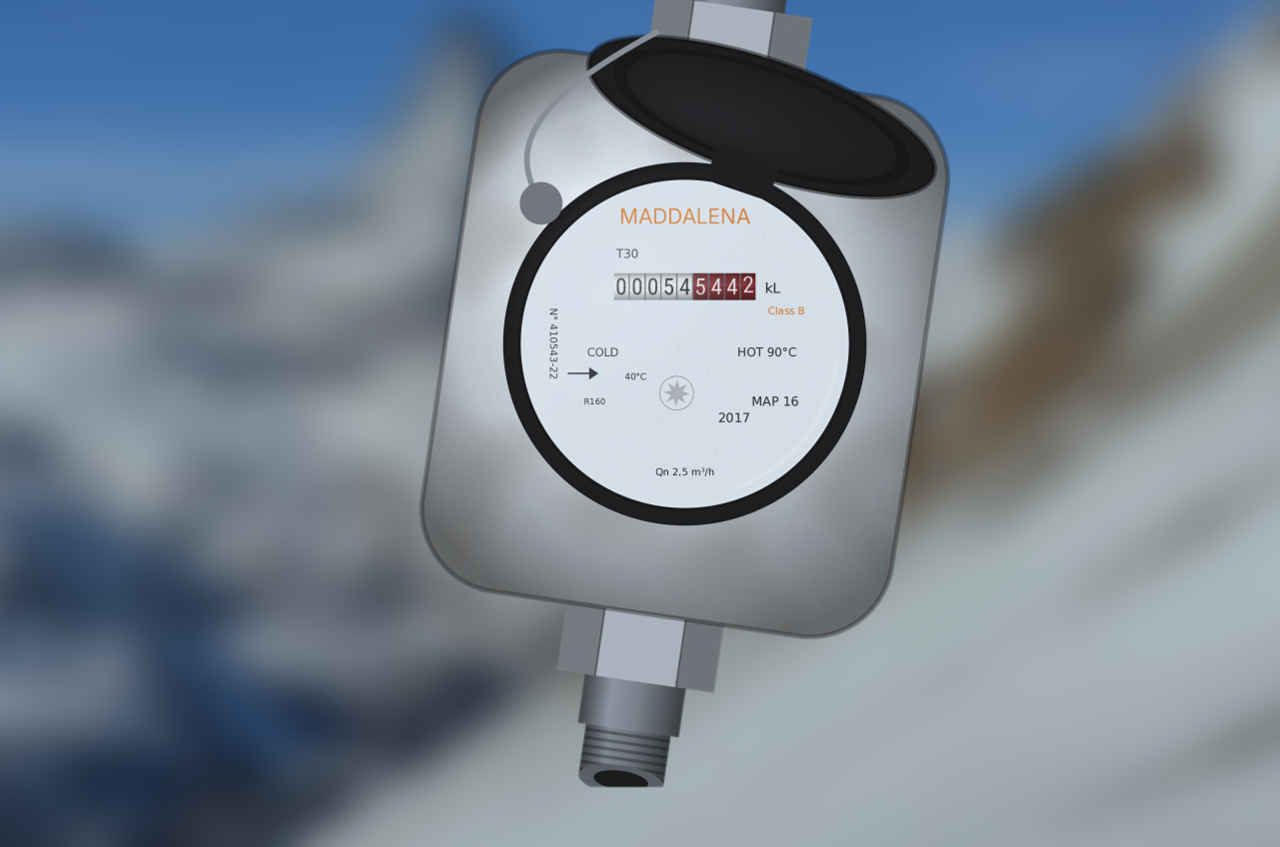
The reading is **54.5442** kL
